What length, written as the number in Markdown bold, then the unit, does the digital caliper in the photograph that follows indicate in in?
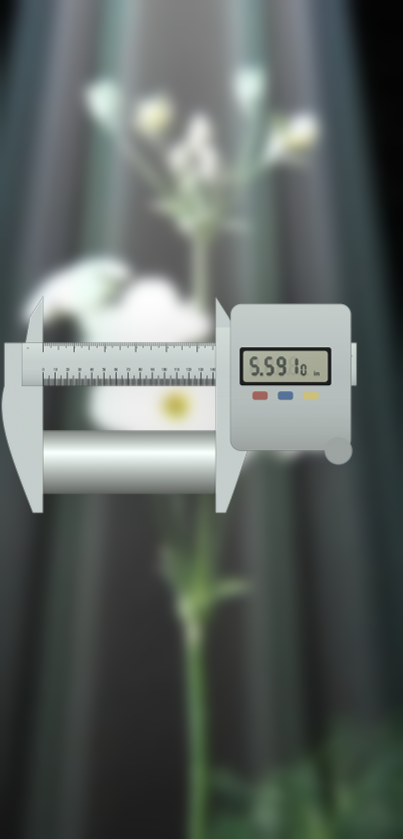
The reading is **5.5910** in
